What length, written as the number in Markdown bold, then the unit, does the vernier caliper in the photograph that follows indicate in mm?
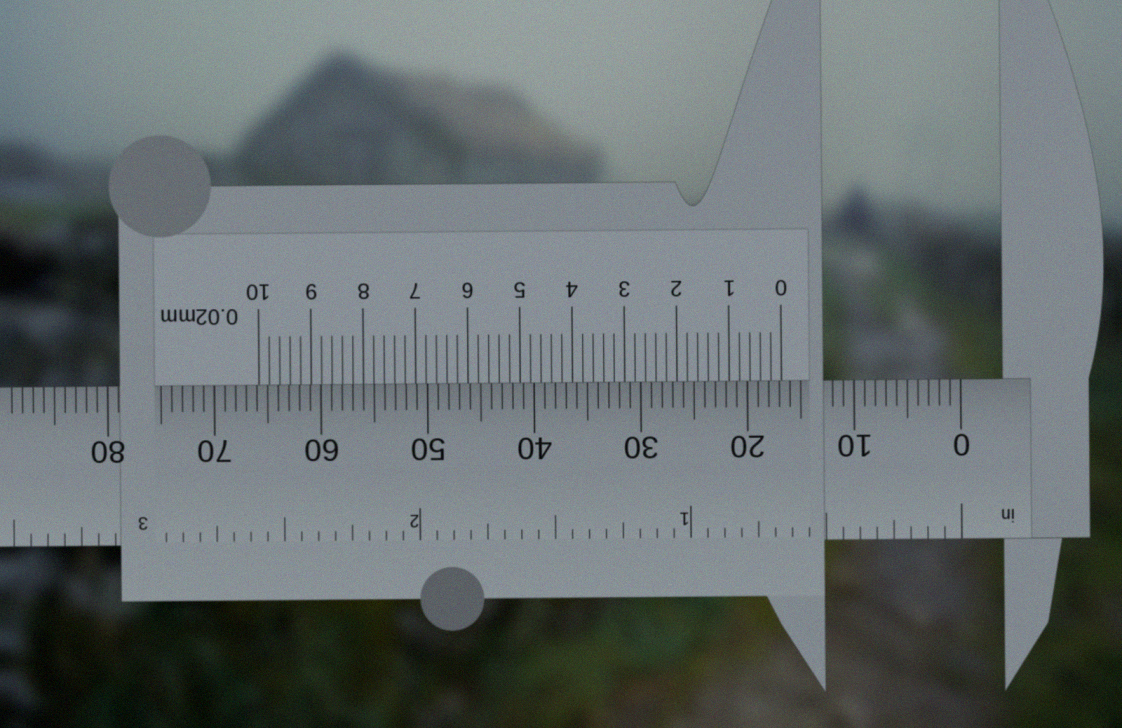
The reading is **16.8** mm
